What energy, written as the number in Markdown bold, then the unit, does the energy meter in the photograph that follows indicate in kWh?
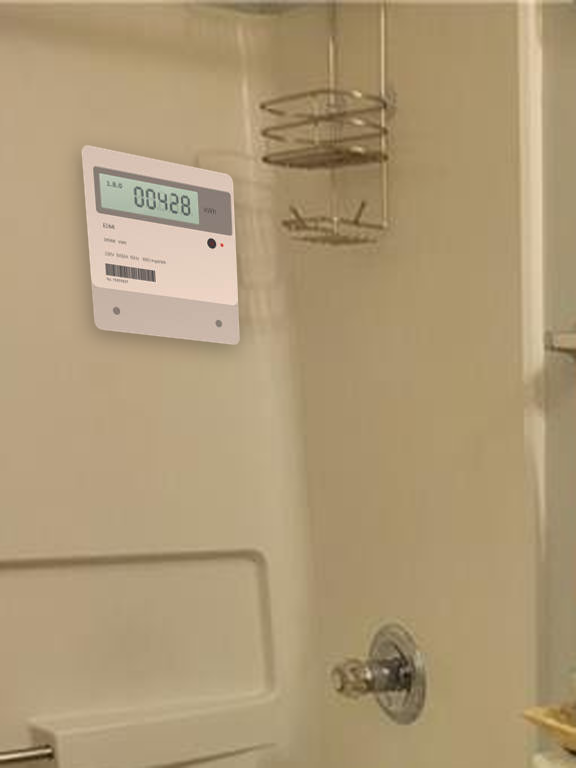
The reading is **428** kWh
